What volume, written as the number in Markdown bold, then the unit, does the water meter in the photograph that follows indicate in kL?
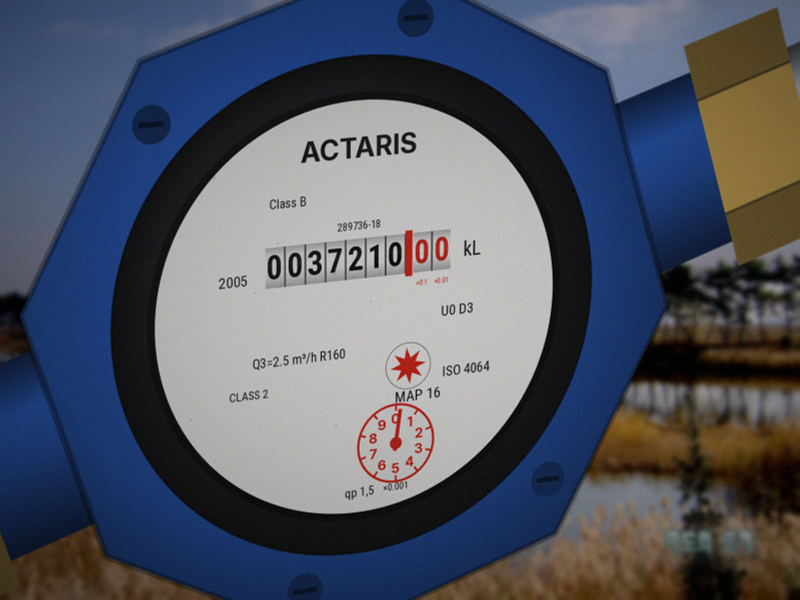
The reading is **37210.000** kL
